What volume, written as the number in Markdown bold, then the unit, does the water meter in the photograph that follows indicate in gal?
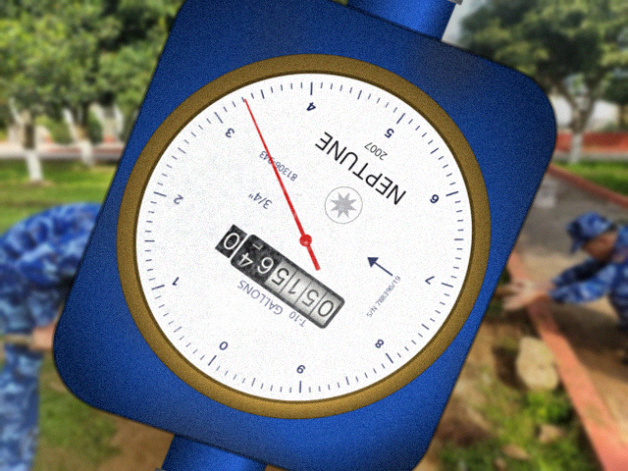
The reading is **515643.3** gal
